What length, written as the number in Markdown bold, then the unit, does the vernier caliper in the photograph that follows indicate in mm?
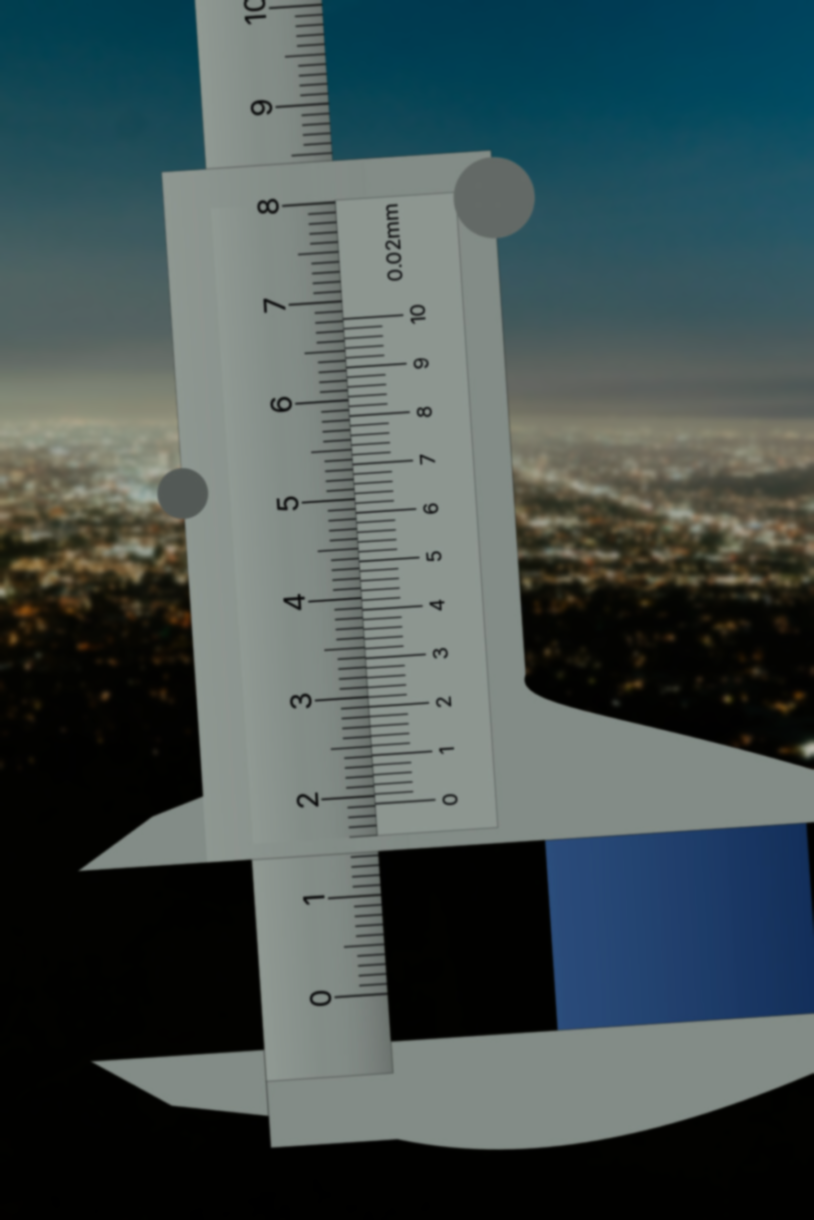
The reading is **19.2** mm
